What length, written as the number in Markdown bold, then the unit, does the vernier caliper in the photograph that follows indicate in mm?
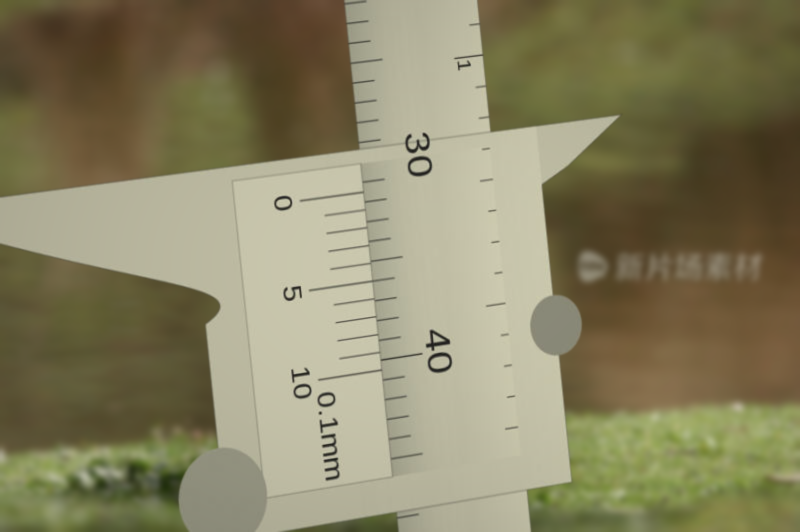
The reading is **31.5** mm
